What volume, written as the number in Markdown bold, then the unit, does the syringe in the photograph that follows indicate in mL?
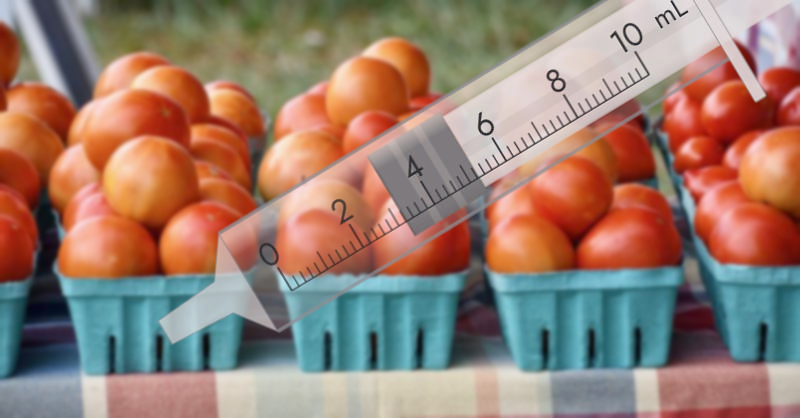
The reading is **3.2** mL
